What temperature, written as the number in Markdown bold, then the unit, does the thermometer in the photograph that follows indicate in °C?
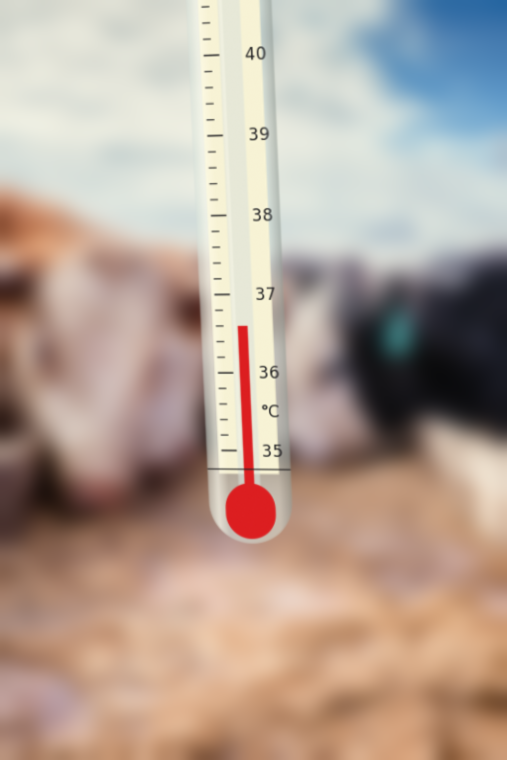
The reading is **36.6** °C
